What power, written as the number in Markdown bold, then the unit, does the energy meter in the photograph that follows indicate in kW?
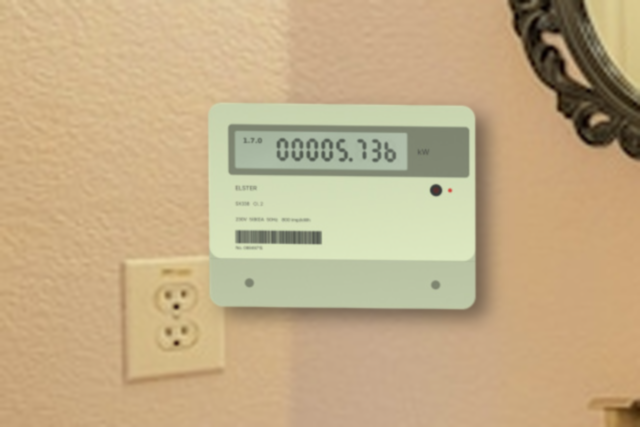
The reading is **5.736** kW
